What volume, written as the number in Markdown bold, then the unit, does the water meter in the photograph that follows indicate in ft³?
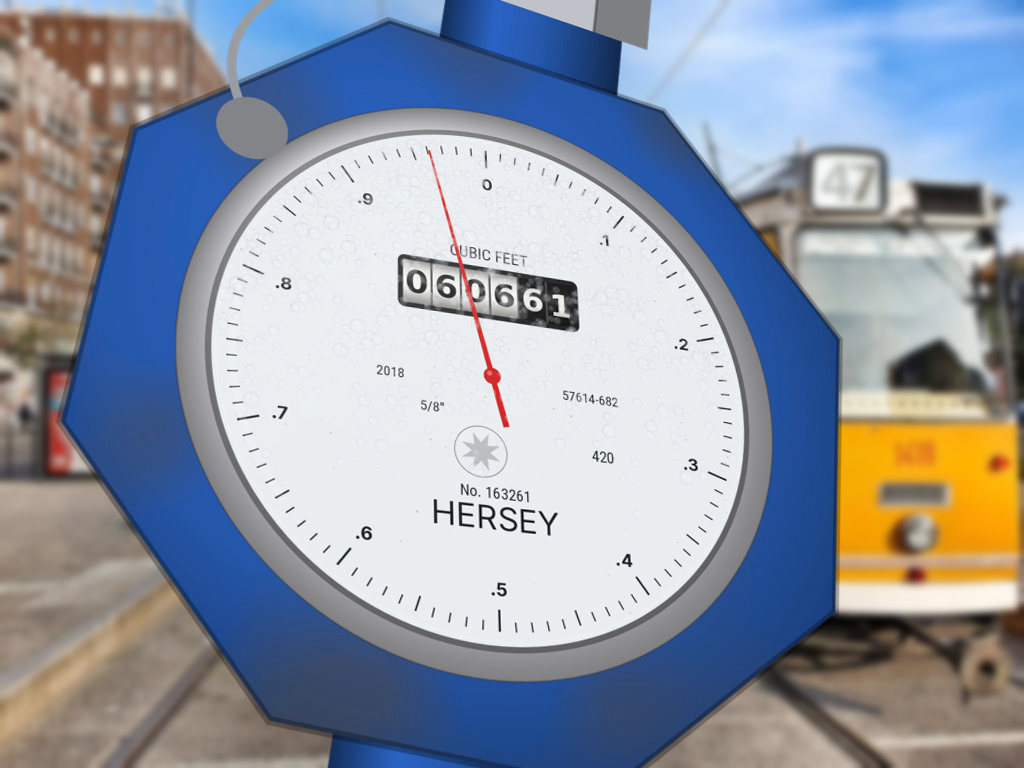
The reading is **60660.96** ft³
